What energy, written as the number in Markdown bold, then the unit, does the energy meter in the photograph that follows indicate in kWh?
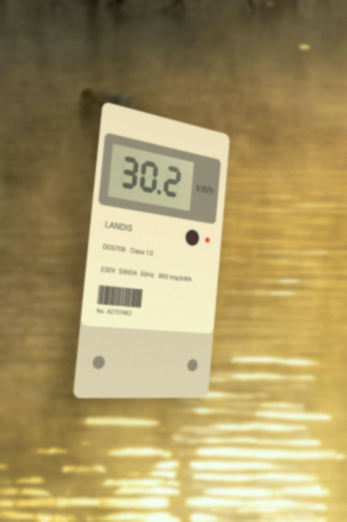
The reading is **30.2** kWh
